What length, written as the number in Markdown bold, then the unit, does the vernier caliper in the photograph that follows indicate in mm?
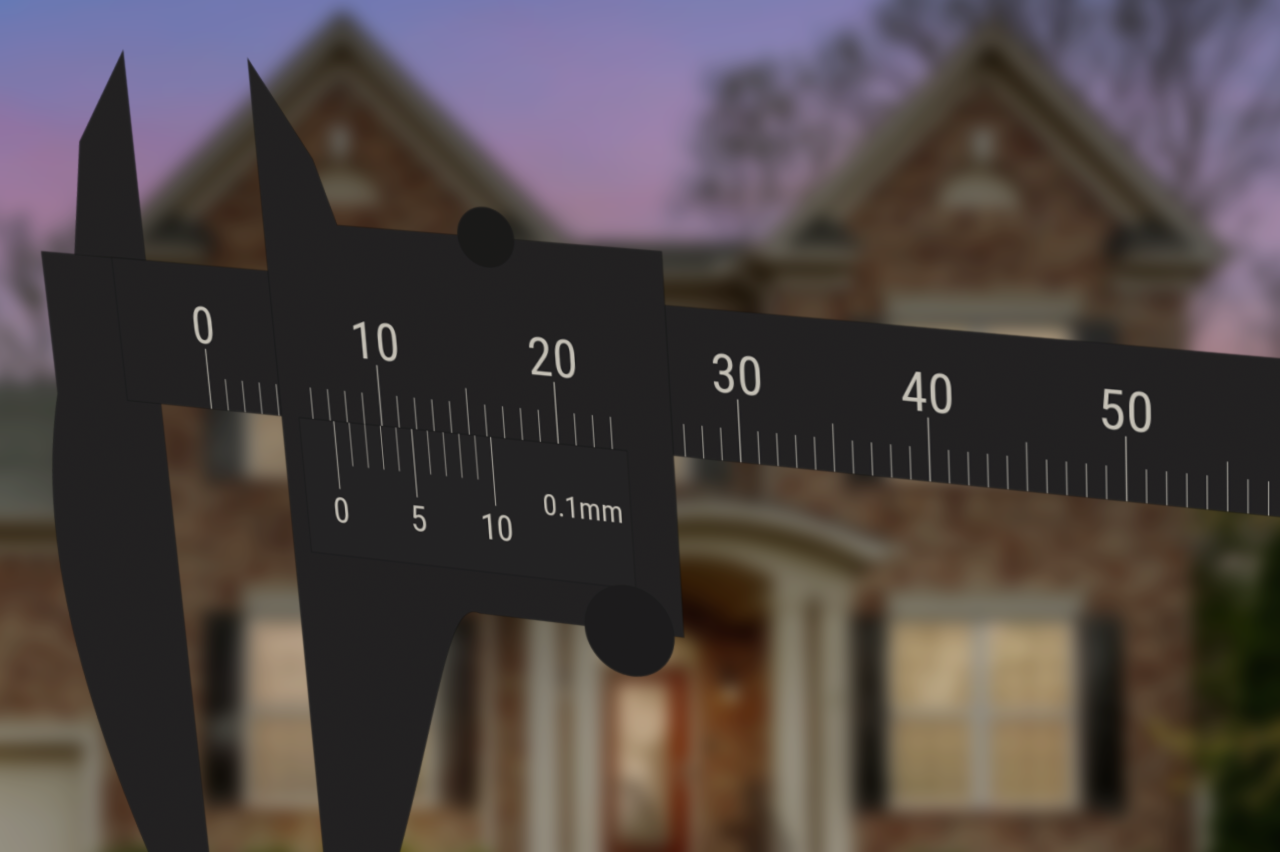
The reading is **7.2** mm
